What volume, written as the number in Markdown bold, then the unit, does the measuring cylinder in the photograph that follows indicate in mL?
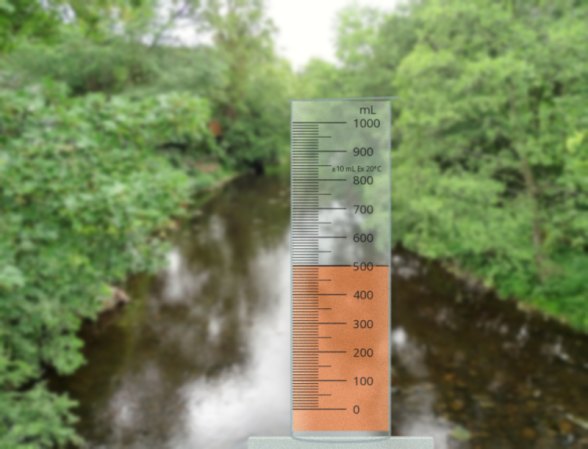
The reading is **500** mL
